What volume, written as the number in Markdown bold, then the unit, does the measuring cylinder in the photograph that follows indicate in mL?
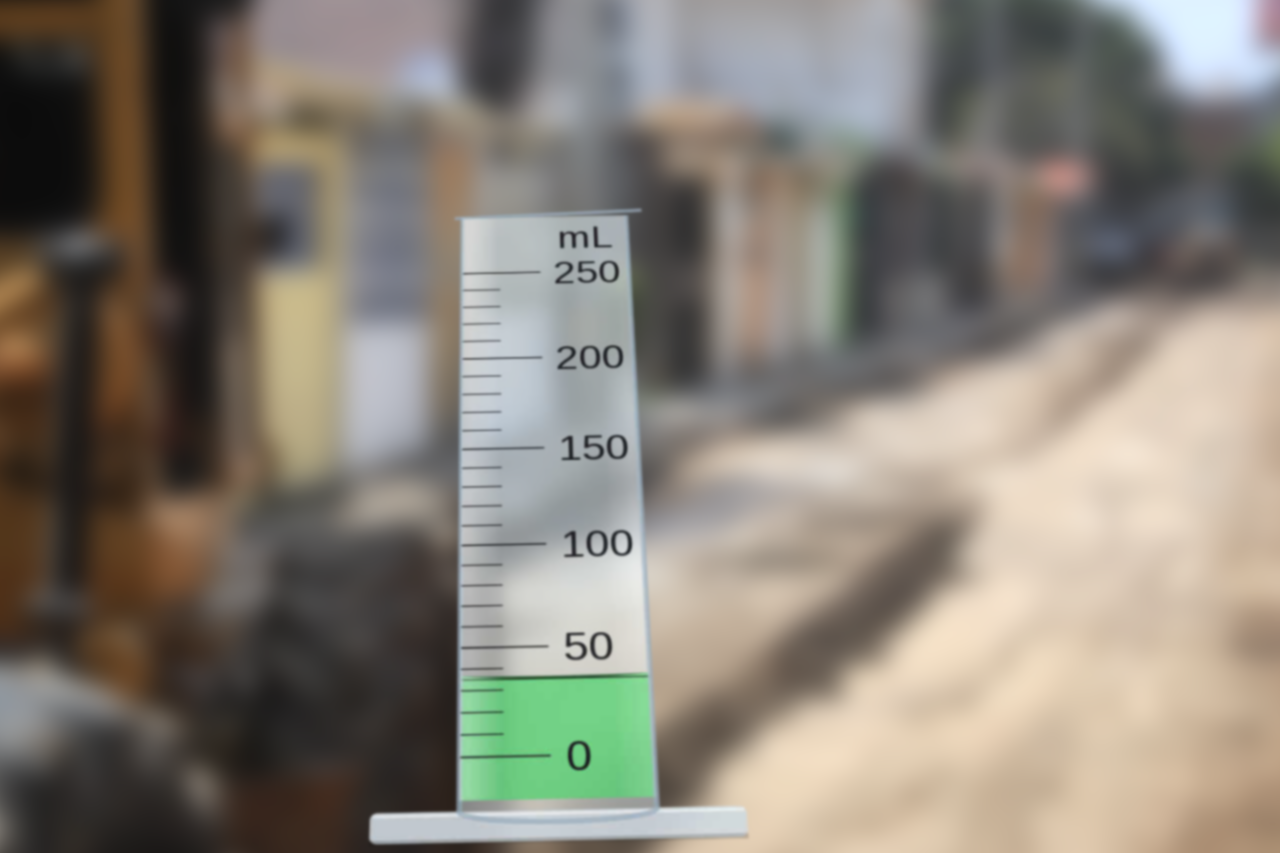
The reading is **35** mL
